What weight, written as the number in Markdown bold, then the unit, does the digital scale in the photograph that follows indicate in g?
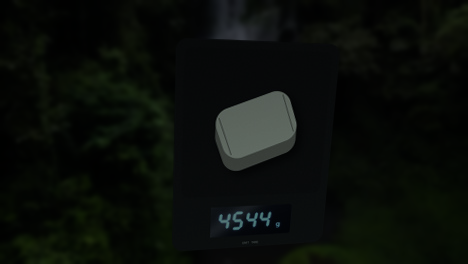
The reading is **4544** g
